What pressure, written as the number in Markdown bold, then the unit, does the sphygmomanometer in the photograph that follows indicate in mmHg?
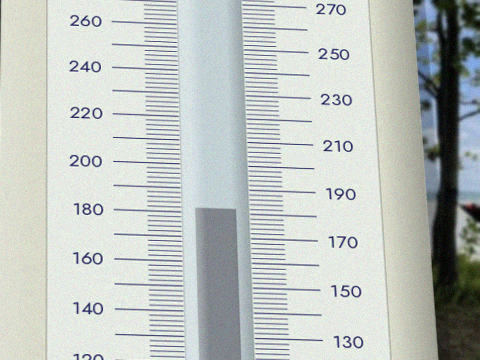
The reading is **182** mmHg
